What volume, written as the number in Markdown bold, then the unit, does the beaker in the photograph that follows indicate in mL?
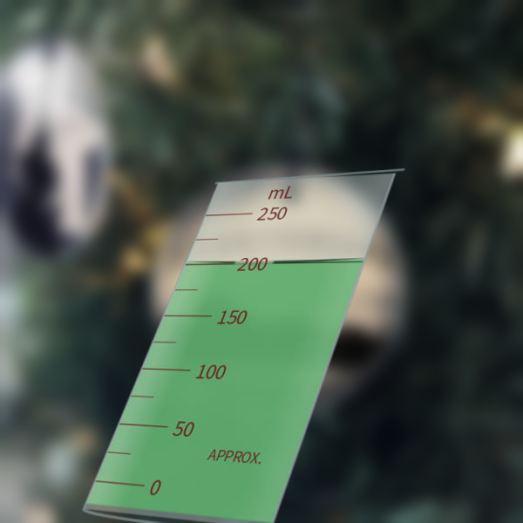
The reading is **200** mL
